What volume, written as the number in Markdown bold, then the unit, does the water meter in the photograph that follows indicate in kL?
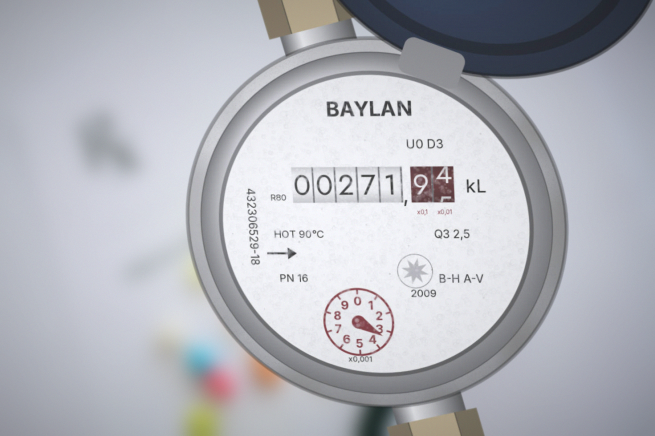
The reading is **271.943** kL
